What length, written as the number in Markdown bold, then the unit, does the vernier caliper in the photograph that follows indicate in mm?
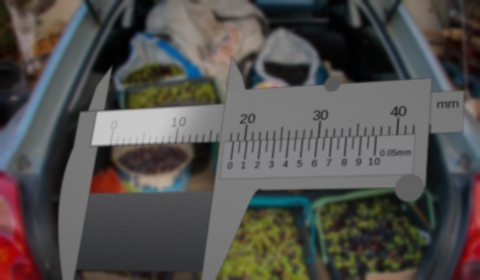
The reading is **18.4** mm
